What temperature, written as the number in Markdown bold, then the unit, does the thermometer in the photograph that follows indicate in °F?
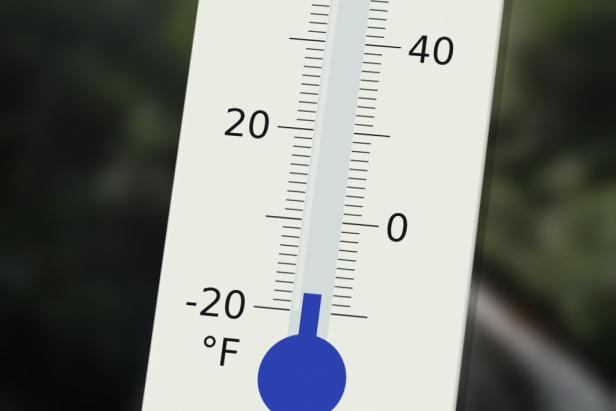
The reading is **-16** °F
